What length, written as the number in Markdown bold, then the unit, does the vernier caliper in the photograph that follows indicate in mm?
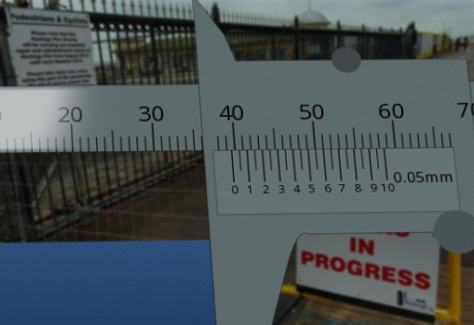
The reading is **39.6** mm
